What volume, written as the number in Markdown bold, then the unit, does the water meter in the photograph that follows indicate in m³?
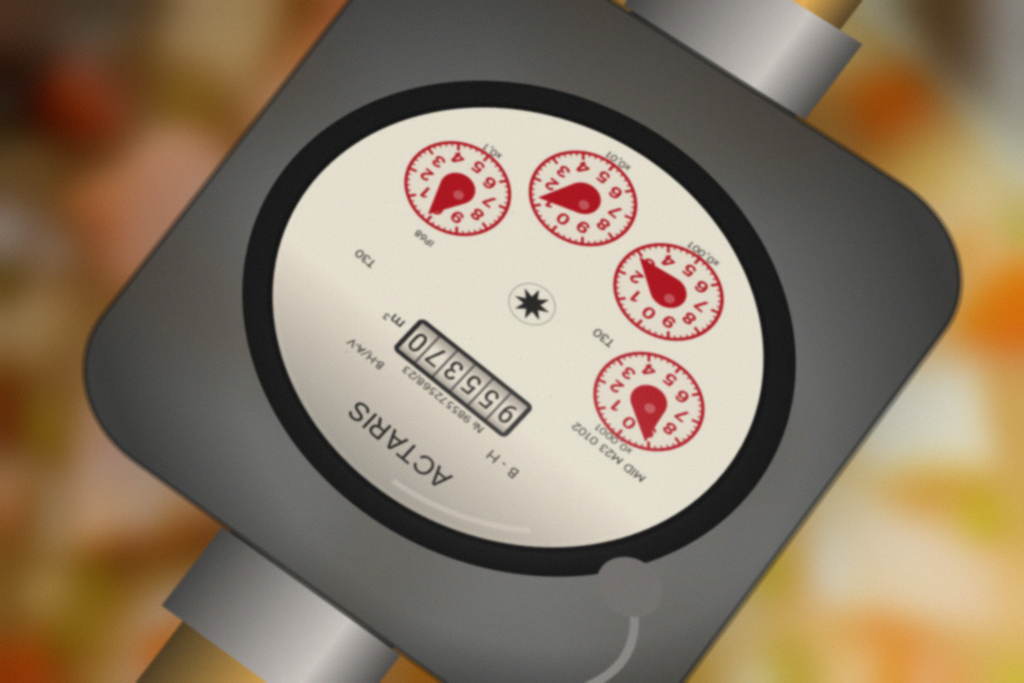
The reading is **955370.0129** m³
